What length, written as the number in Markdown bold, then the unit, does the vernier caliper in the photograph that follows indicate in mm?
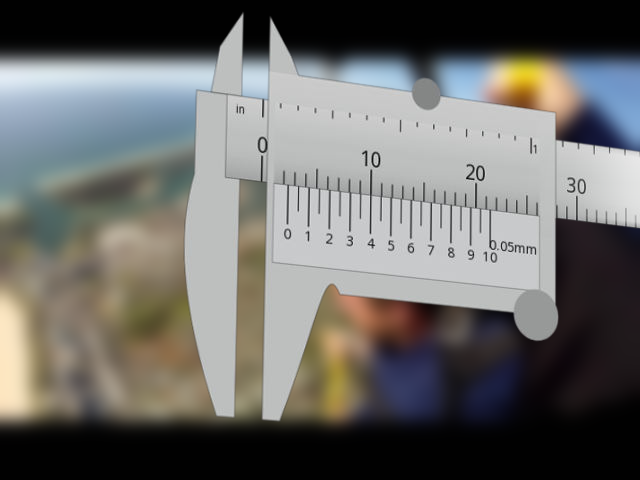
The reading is **2.4** mm
